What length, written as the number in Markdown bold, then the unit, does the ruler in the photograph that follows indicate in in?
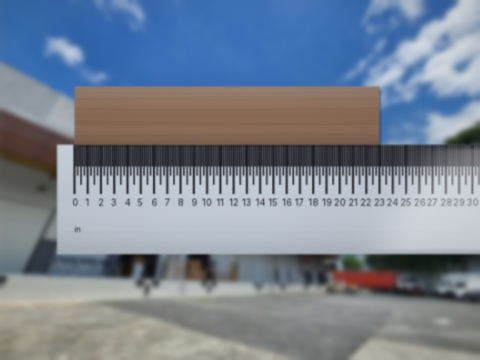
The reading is **23** in
